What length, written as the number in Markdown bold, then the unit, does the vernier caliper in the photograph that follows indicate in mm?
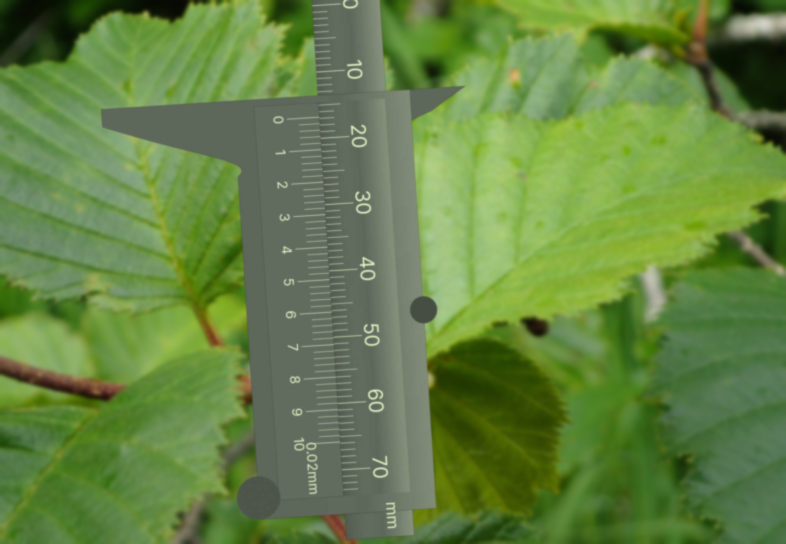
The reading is **16.8** mm
